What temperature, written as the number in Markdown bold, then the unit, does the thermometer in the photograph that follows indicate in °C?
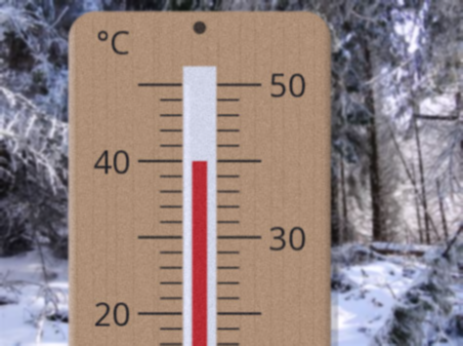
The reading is **40** °C
